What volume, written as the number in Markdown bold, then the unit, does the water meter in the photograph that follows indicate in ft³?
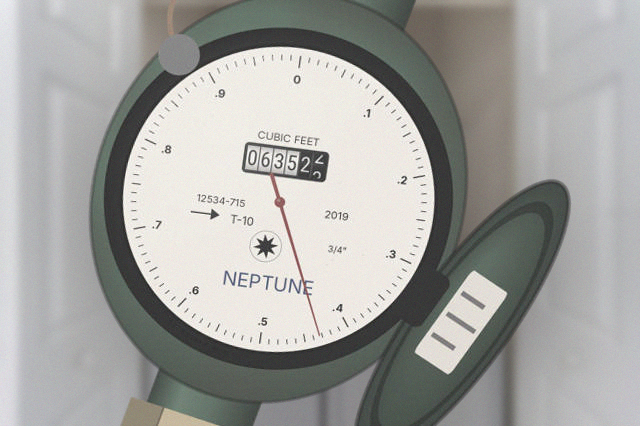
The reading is **63522.43** ft³
